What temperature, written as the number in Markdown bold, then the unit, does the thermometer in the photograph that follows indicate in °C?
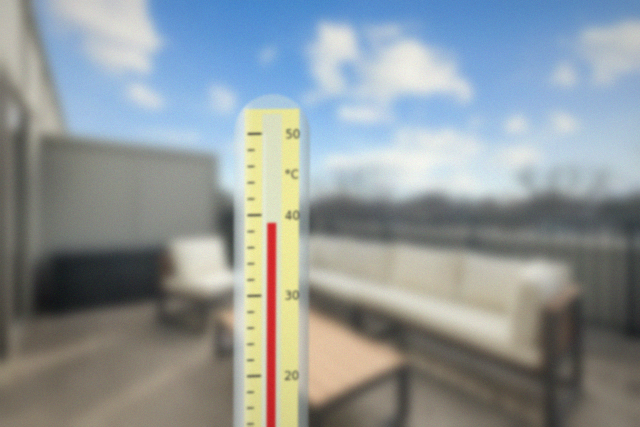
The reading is **39** °C
